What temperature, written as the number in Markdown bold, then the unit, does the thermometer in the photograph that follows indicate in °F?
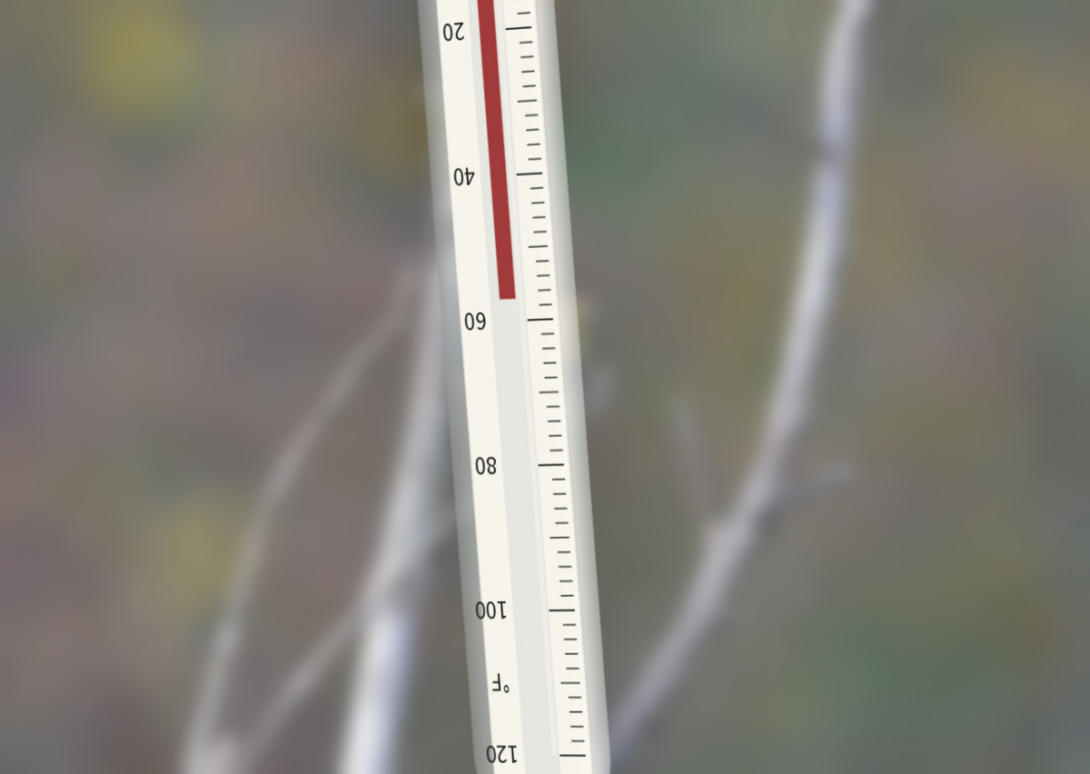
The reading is **57** °F
